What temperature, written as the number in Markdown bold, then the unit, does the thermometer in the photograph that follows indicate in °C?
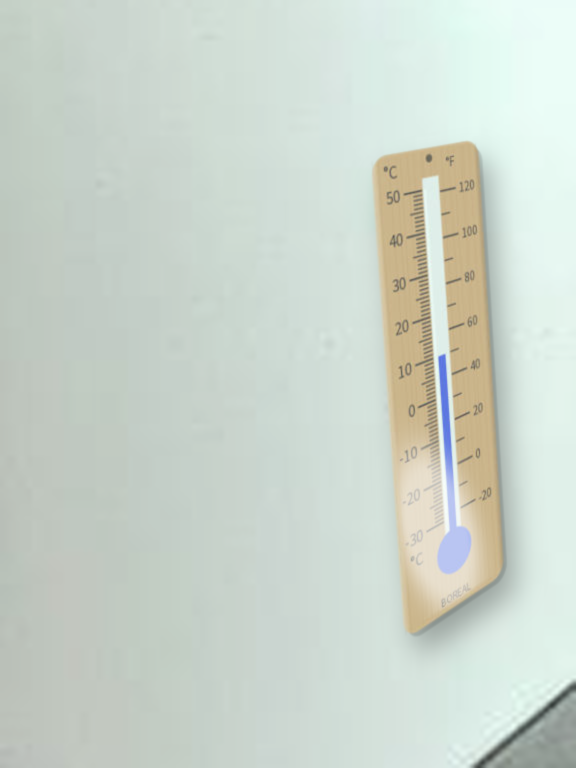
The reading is **10** °C
